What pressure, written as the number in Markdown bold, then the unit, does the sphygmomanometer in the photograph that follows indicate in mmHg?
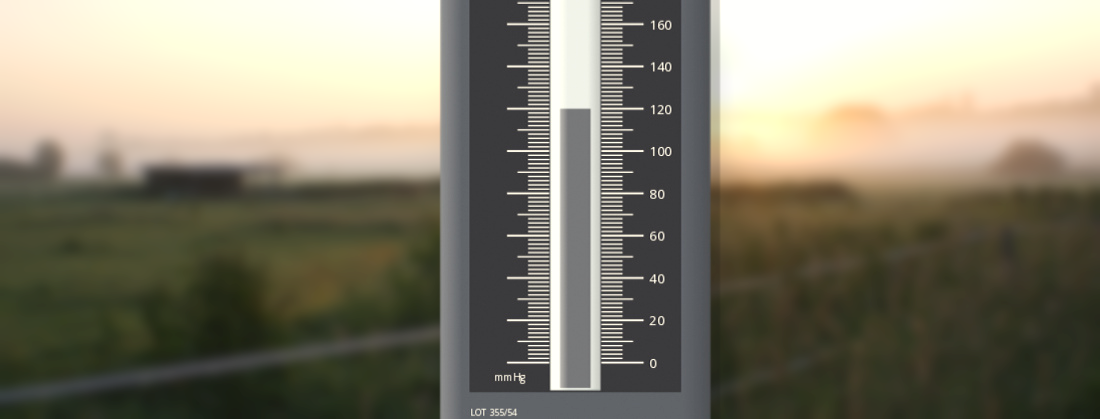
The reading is **120** mmHg
